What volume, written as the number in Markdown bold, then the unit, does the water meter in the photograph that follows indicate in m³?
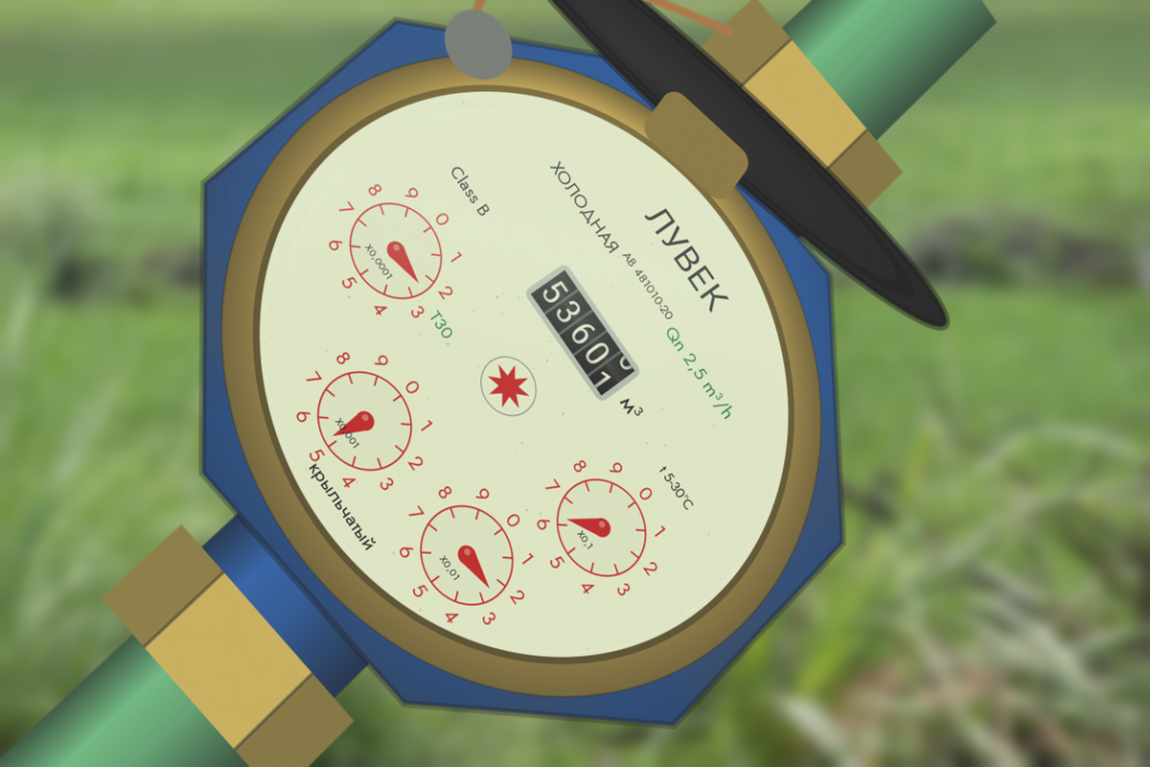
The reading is **53600.6252** m³
